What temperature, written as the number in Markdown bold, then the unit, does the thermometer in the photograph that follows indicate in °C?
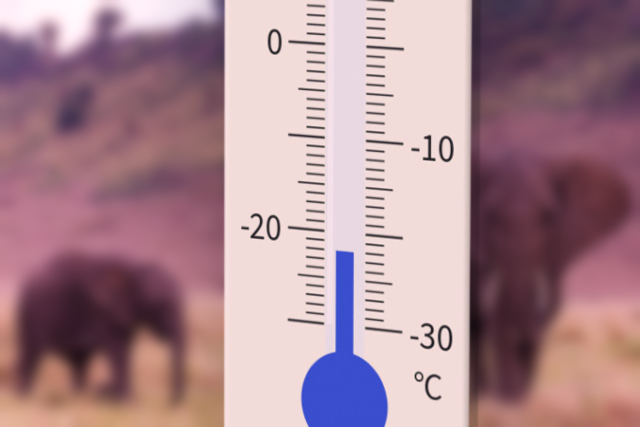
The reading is **-22** °C
